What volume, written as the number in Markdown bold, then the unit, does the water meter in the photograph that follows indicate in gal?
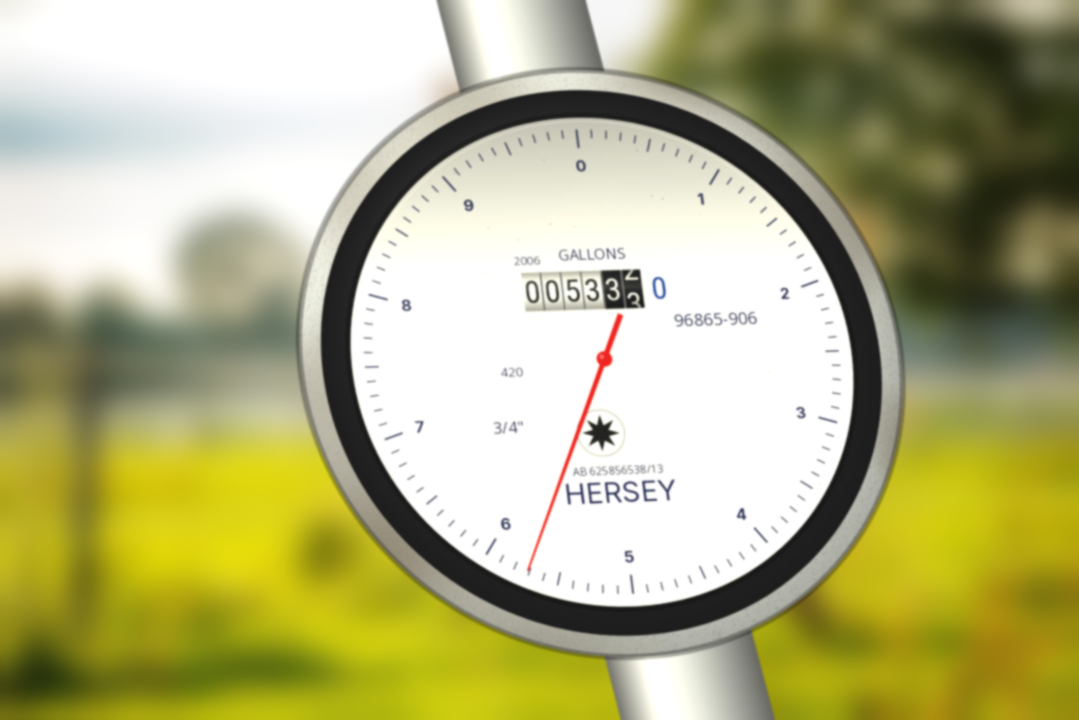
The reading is **53325.7** gal
